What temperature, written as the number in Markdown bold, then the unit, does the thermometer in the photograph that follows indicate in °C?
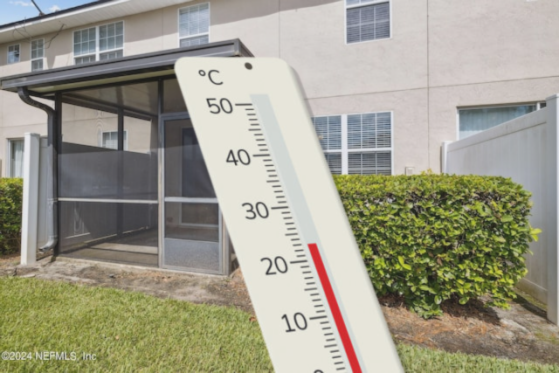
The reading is **23** °C
